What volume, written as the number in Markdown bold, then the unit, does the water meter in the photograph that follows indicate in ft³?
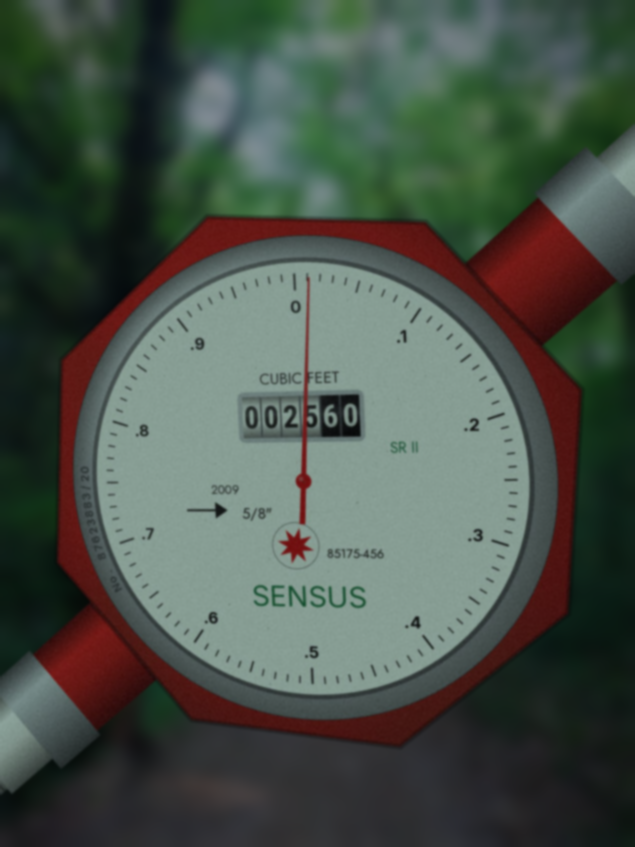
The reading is **2560.01** ft³
